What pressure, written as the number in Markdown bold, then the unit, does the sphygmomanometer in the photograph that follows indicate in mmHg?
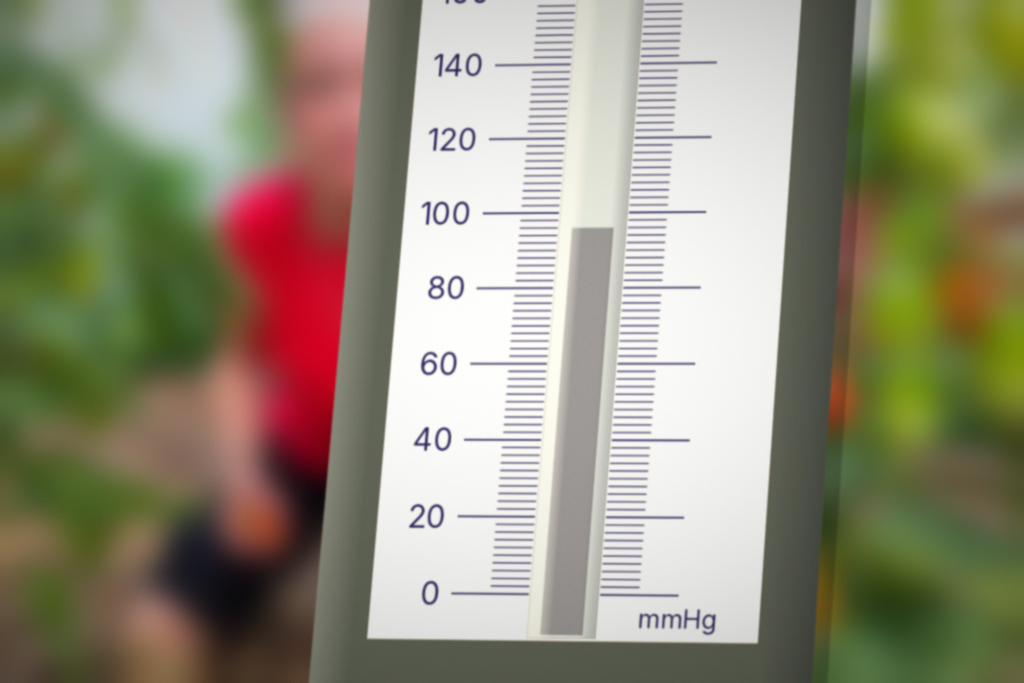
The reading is **96** mmHg
